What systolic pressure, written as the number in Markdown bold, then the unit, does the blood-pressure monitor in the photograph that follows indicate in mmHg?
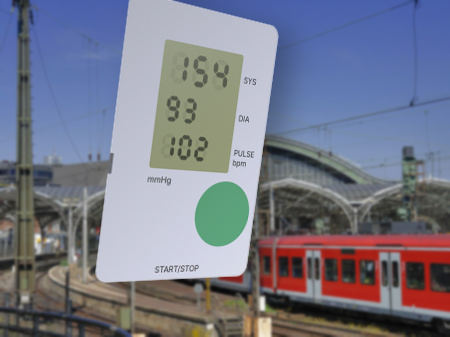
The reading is **154** mmHg
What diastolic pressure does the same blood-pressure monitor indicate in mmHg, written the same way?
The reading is **93** mmHg
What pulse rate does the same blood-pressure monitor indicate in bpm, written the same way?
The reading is **102** bpm
